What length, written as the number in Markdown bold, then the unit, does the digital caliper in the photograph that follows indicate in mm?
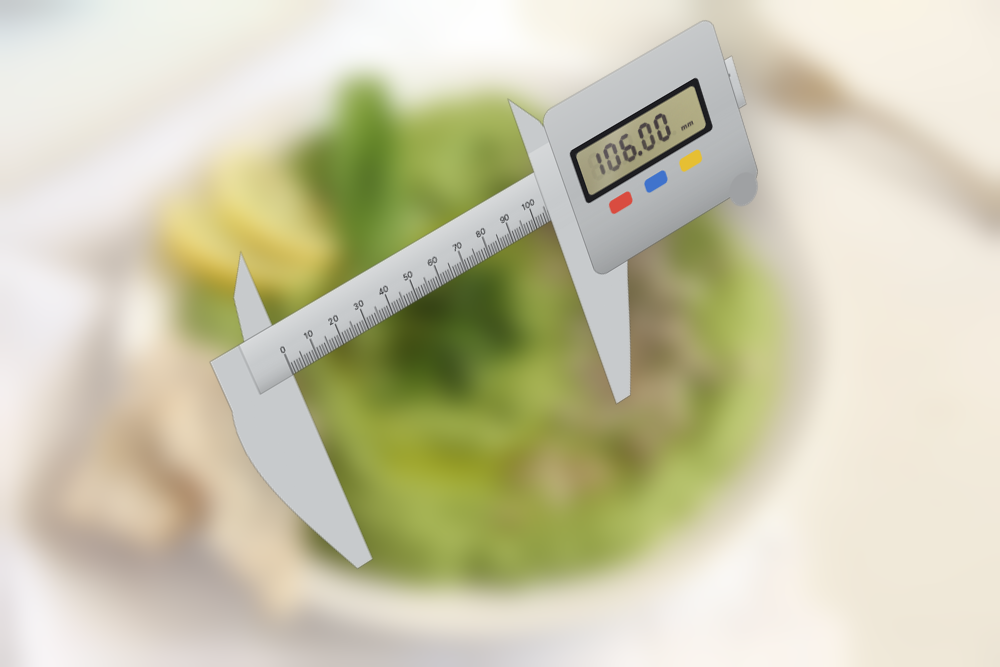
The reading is **106.00** mm
